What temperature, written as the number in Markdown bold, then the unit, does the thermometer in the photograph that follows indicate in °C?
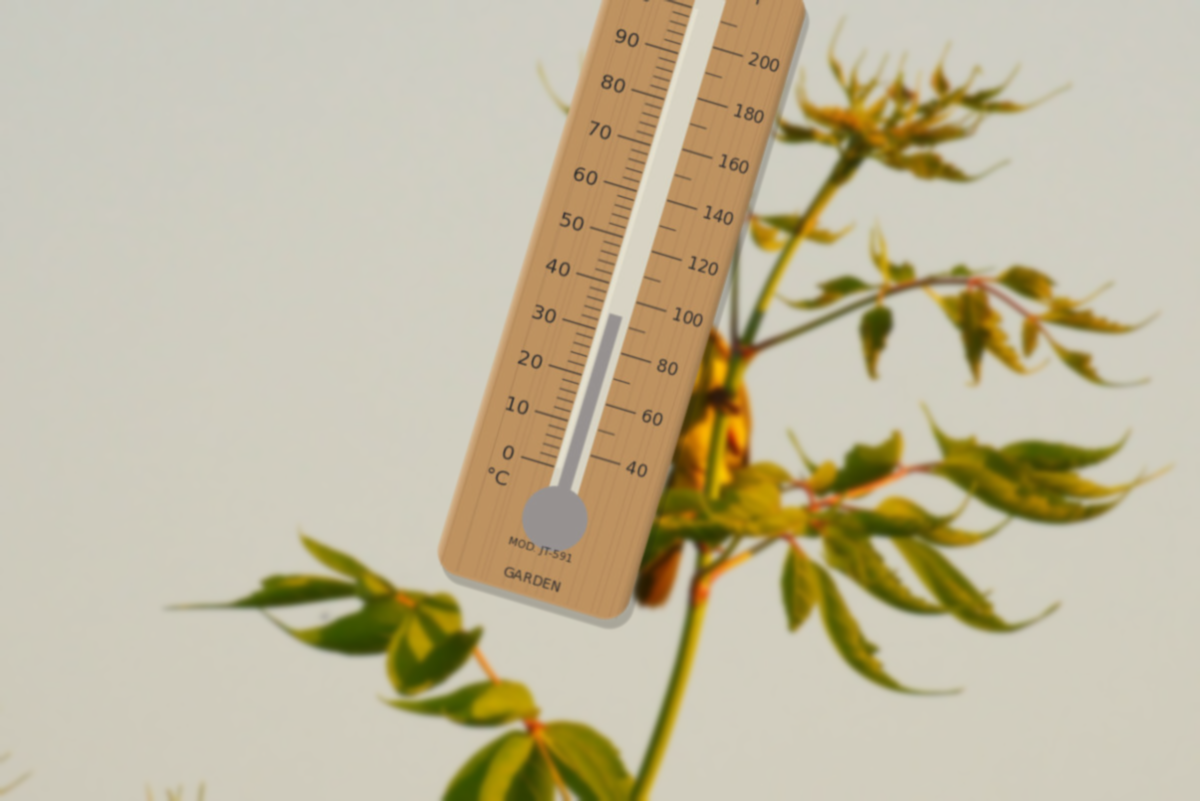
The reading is **34** °C
